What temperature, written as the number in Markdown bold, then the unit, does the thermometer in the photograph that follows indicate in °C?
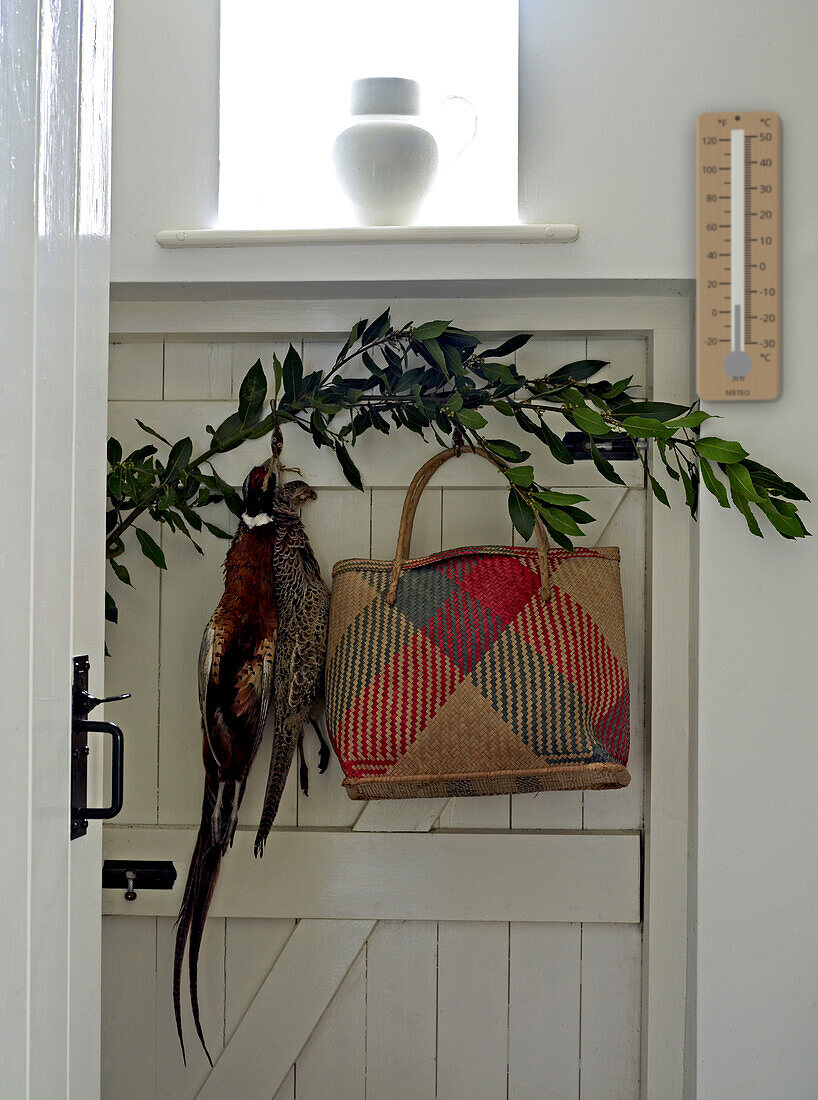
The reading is **-15** °C
